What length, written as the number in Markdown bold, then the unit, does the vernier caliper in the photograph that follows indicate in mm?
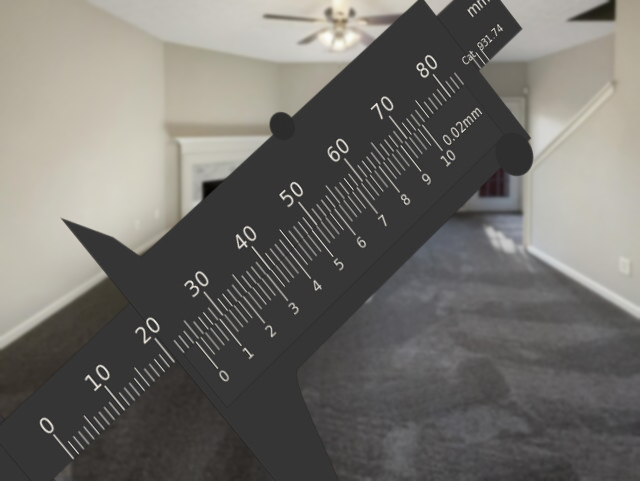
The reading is **24.4** mm
